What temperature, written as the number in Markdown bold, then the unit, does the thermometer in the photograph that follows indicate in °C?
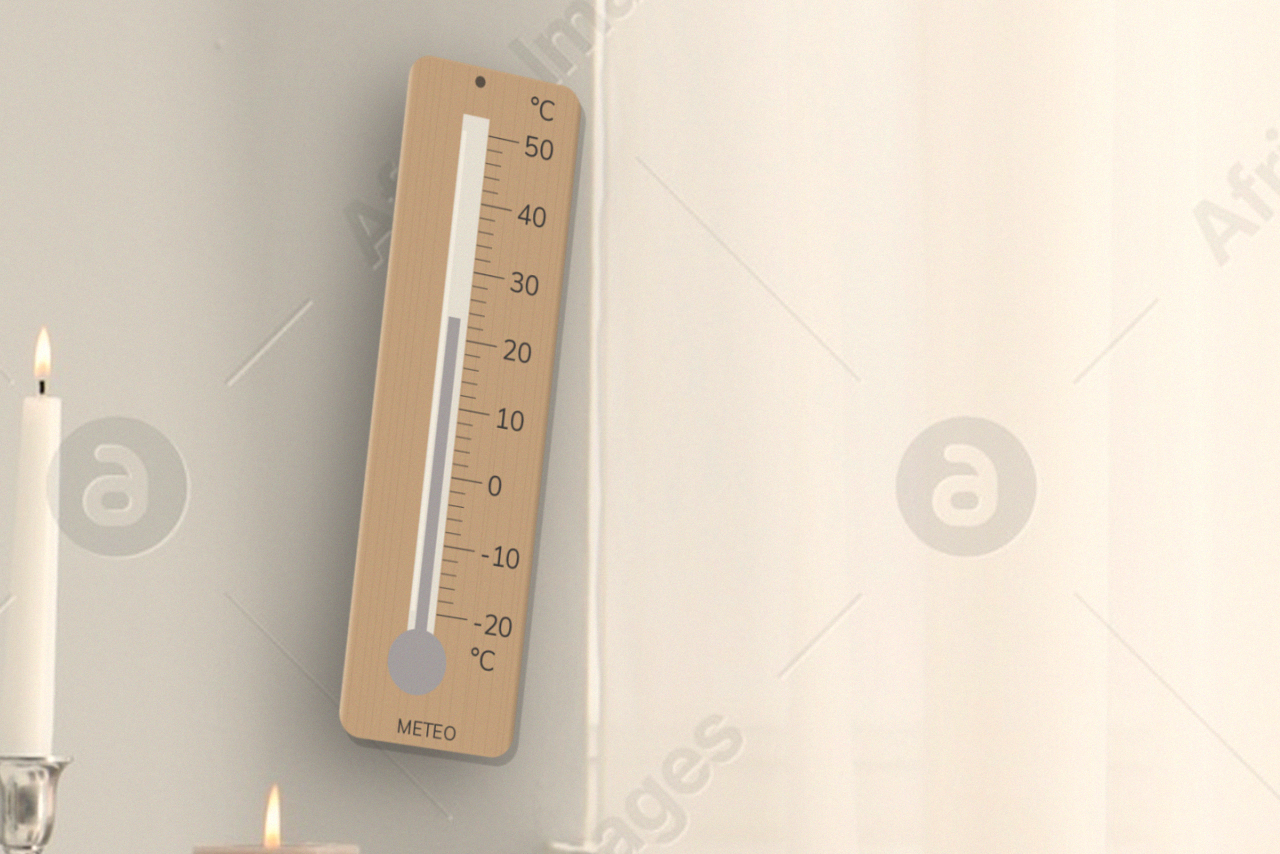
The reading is **23** °C
